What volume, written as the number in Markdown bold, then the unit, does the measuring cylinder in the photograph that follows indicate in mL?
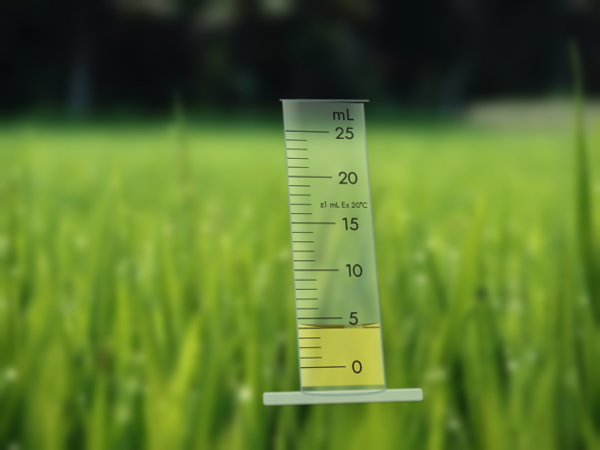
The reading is **4** mL
